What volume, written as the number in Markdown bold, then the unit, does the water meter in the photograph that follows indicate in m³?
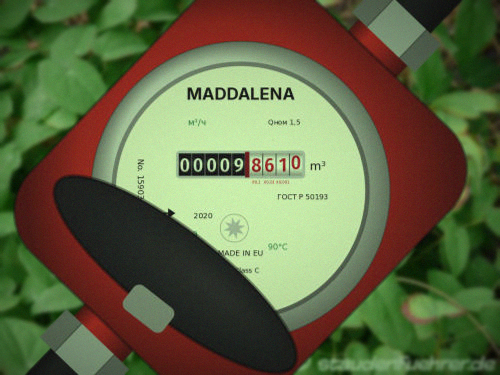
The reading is **9.8610** m³
